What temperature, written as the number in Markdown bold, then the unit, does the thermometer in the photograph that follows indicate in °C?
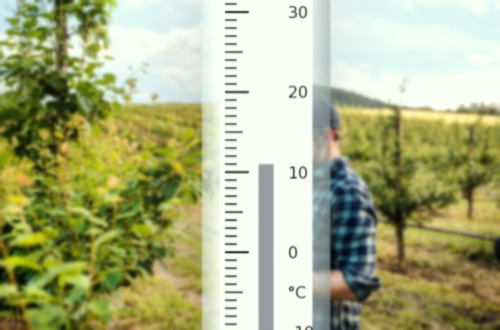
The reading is **11** °C
